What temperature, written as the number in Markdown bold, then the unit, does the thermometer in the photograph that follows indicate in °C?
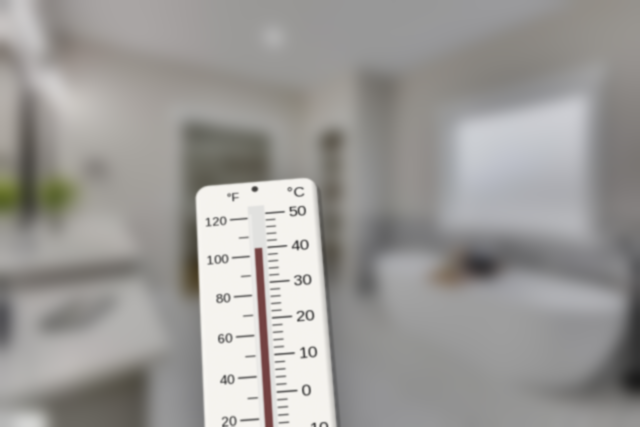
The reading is **40** °C
